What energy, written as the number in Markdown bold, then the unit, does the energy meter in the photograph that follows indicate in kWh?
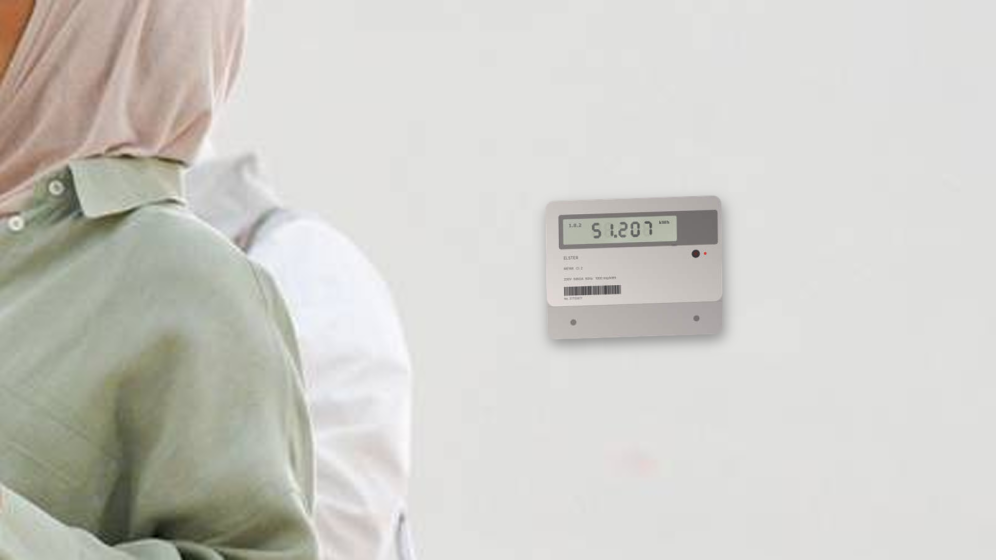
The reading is **51.207** kWh
